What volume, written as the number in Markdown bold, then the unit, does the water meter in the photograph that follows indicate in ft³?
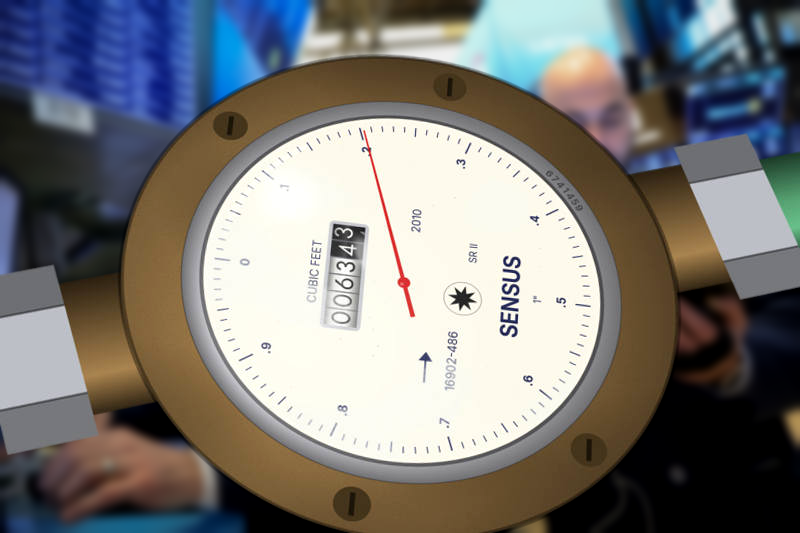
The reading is **6343.20** ft³
